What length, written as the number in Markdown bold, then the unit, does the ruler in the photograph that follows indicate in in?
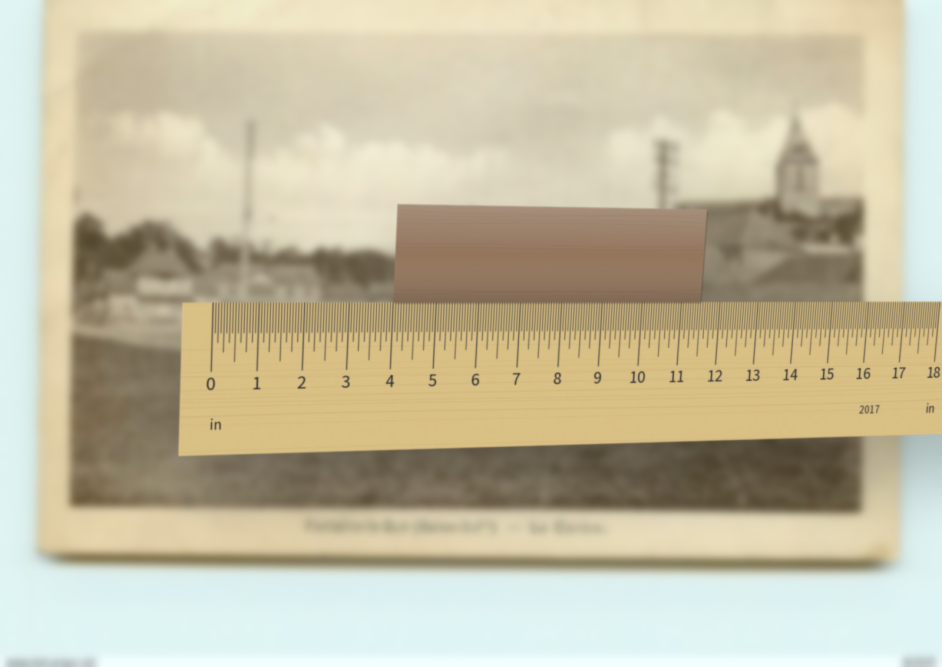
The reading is **7.5** in
